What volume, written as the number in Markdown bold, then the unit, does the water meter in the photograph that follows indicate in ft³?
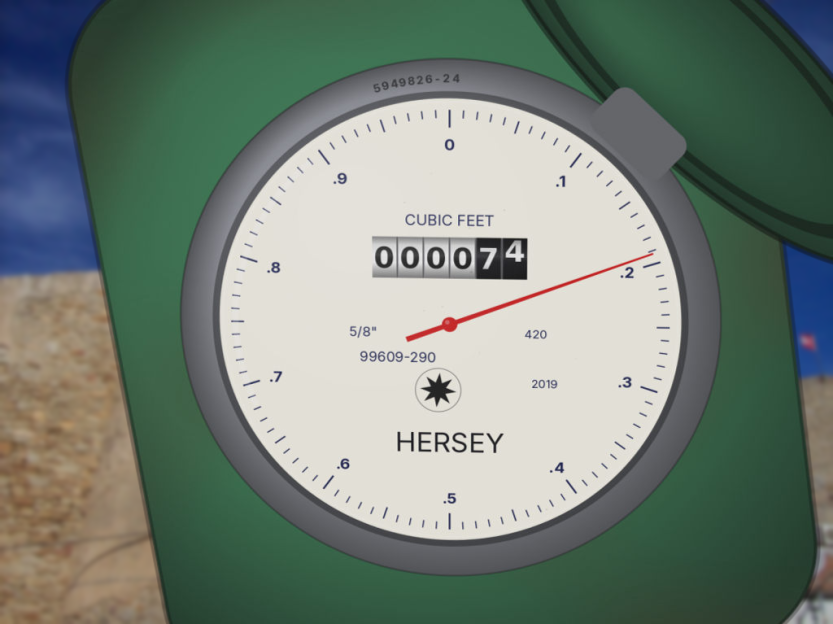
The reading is **74.19** ft³
